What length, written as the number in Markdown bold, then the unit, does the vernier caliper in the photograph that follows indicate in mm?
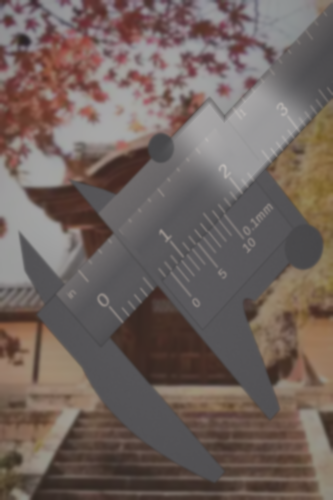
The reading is **7.8** mm
